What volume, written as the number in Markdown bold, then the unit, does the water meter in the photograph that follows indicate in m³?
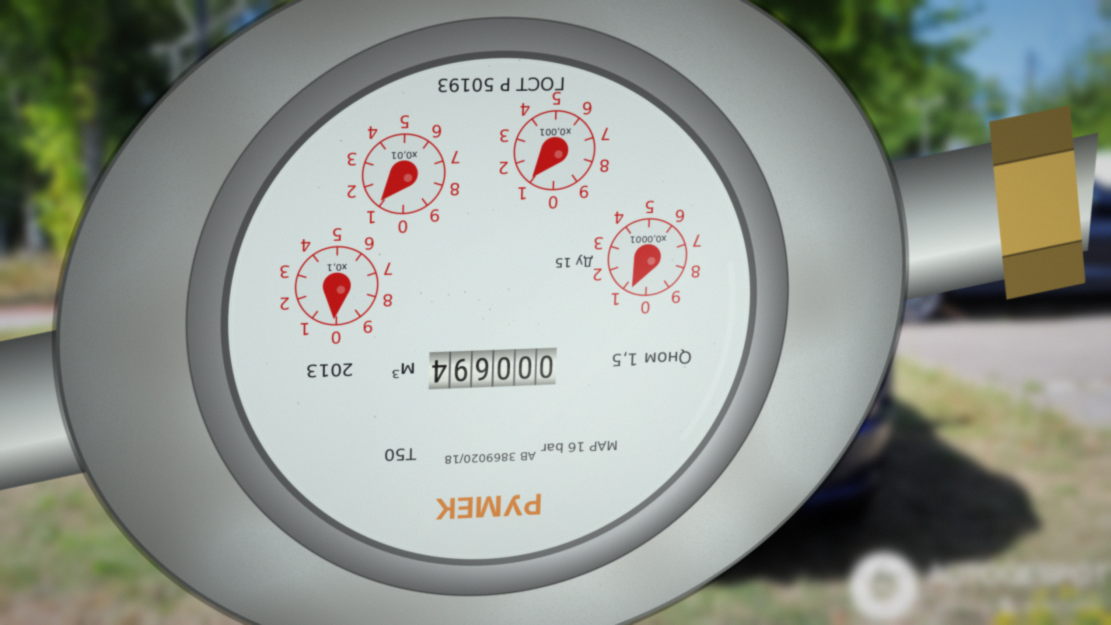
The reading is **694.0110** m³
